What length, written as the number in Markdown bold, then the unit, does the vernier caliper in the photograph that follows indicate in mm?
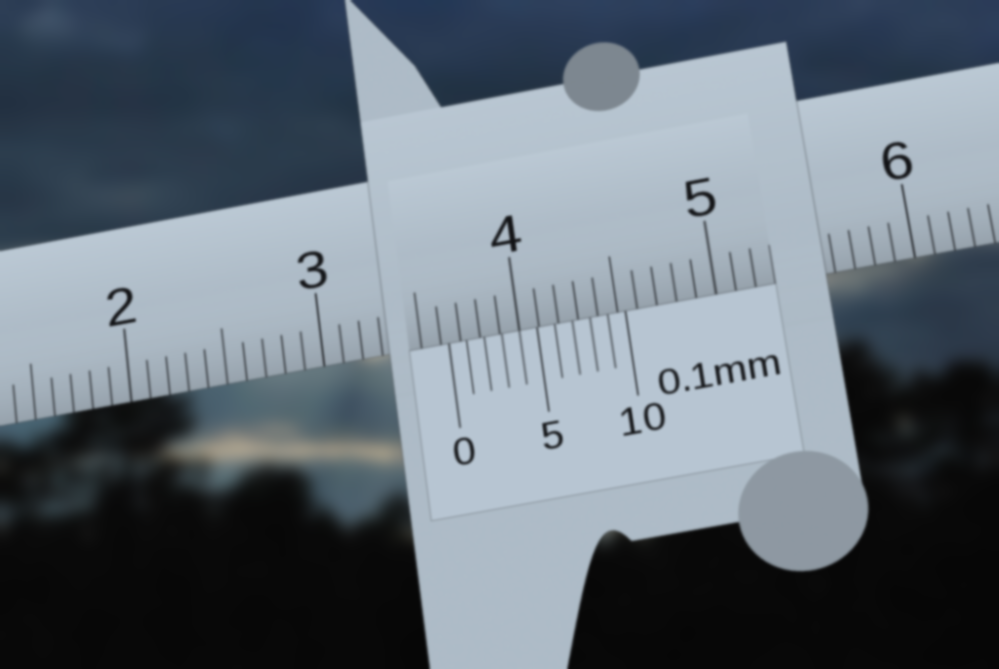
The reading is **36.4** mm
